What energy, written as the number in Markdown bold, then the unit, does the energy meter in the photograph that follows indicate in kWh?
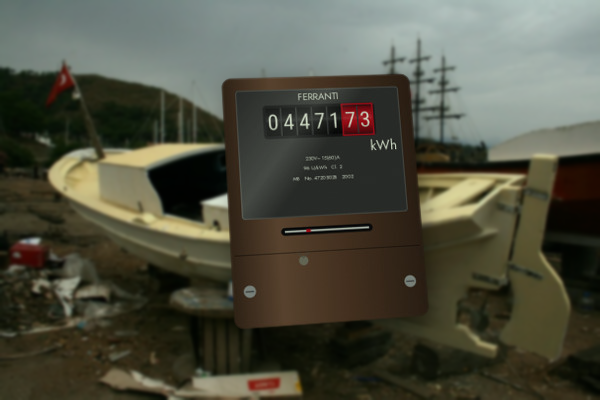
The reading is **4471.73** kWh
